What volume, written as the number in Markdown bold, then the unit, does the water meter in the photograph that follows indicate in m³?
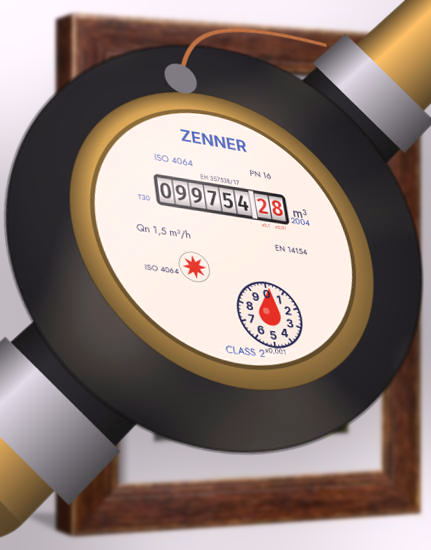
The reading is **99754.280** m³
